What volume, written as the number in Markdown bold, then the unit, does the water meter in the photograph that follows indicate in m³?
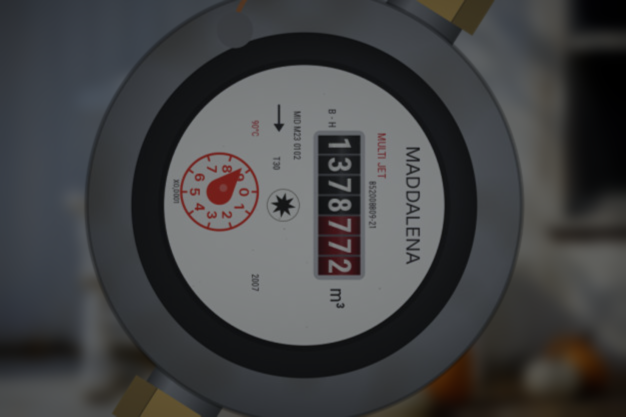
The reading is **1378.7728** m³
